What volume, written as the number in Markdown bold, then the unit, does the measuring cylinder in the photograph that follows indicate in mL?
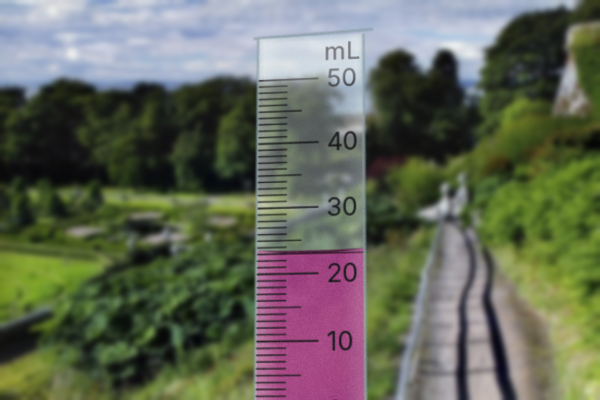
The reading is **23** mL
